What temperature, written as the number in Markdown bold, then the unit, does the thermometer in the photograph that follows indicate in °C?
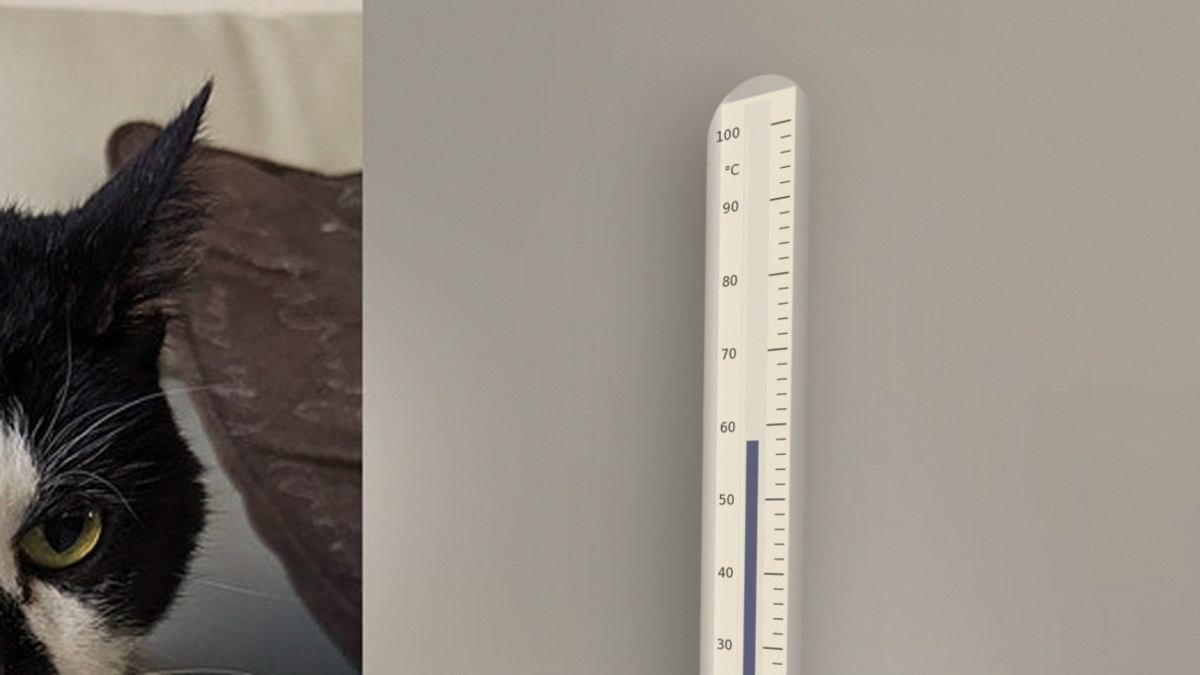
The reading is **58** °C
